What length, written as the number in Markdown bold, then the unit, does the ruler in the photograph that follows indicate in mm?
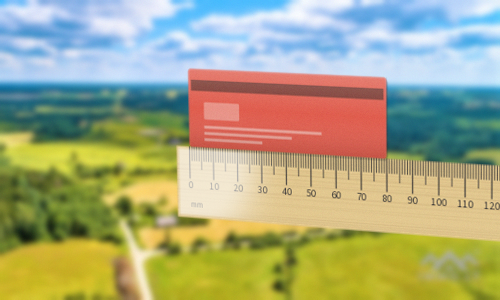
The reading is **80** mm
